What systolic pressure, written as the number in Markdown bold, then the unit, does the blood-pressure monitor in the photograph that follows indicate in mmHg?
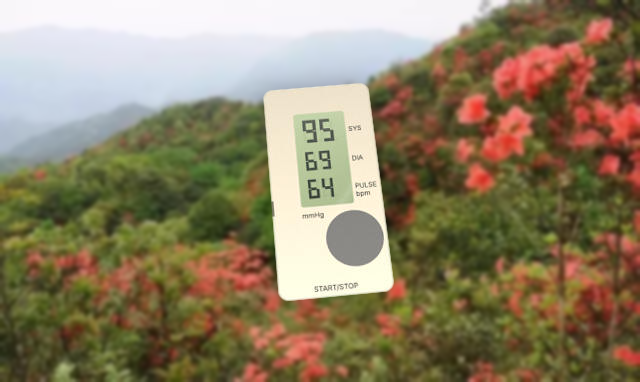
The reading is **95** mmHg
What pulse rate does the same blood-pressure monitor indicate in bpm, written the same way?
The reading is **64** bpm
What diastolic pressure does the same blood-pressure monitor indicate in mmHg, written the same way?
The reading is **69** mmHg
